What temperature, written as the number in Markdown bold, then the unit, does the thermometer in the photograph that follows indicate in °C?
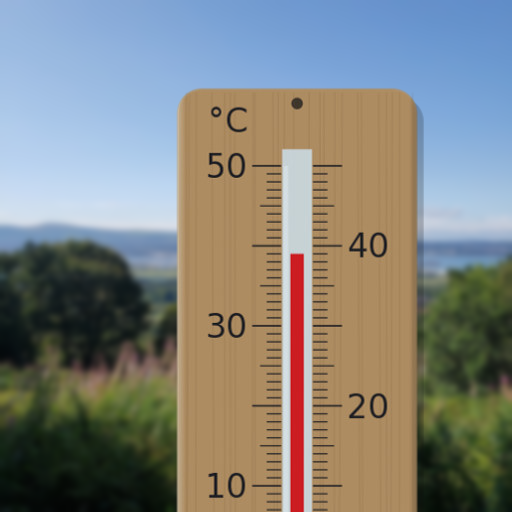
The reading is **39** °C
